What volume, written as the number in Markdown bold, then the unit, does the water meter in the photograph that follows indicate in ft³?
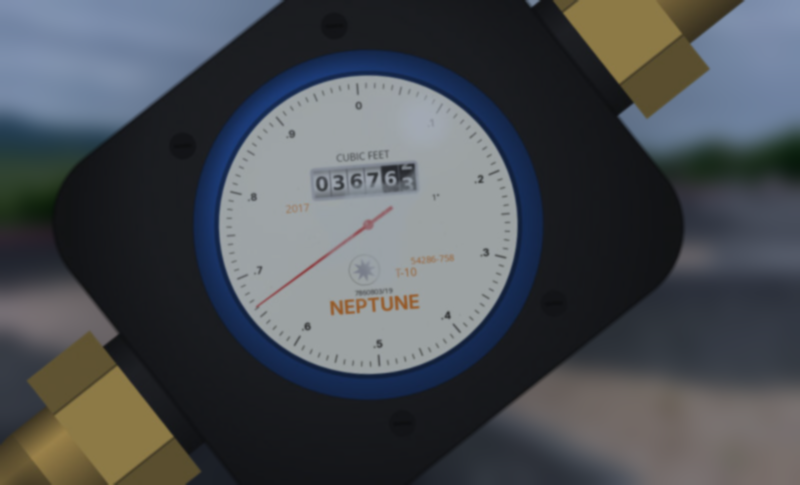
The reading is **36762.66** ft³
